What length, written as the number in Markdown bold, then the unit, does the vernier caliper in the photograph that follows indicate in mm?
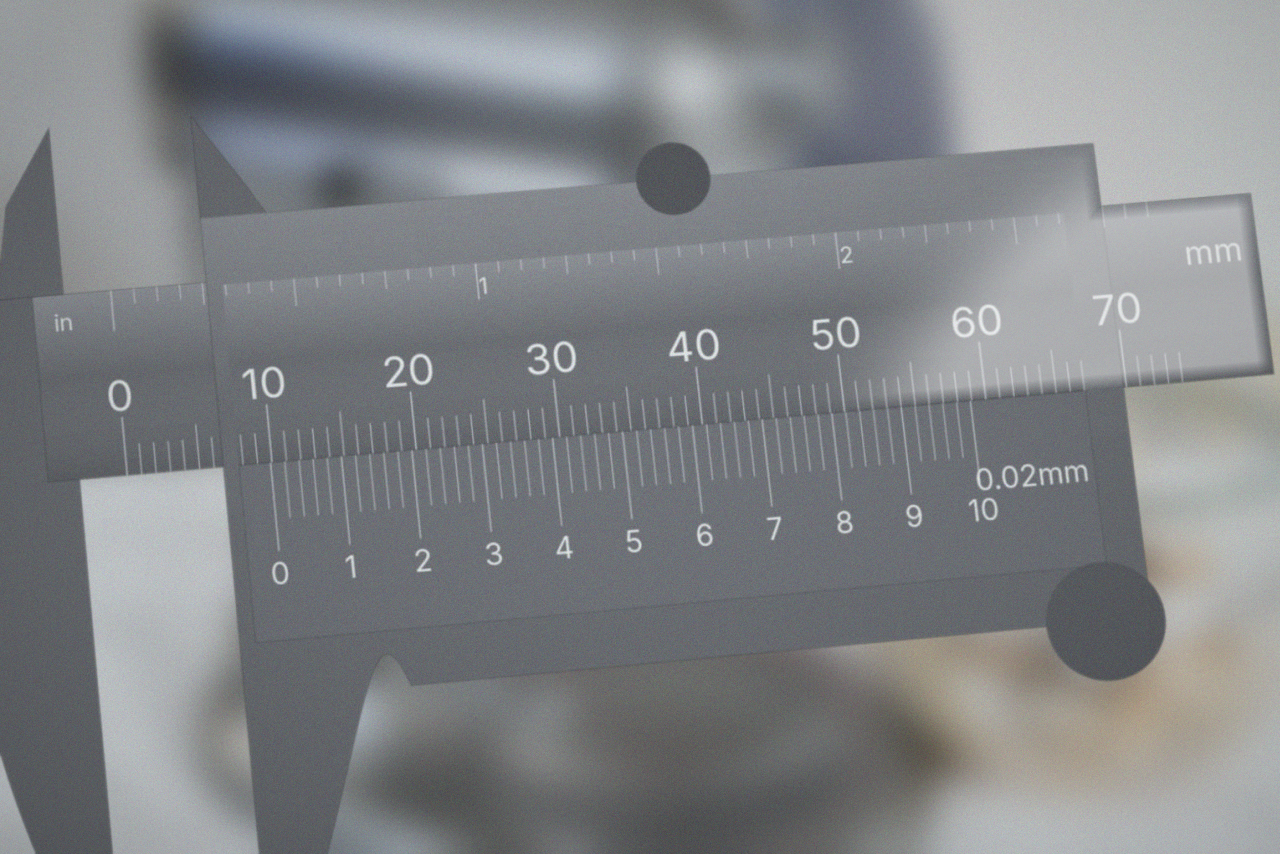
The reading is **9.9** mm
